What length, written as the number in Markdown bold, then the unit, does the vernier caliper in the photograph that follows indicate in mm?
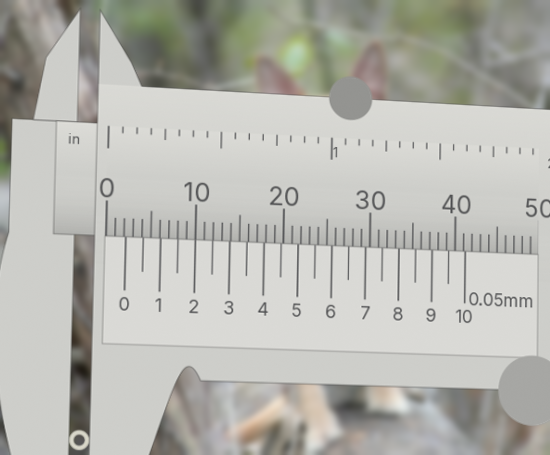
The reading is **2.2** mm
